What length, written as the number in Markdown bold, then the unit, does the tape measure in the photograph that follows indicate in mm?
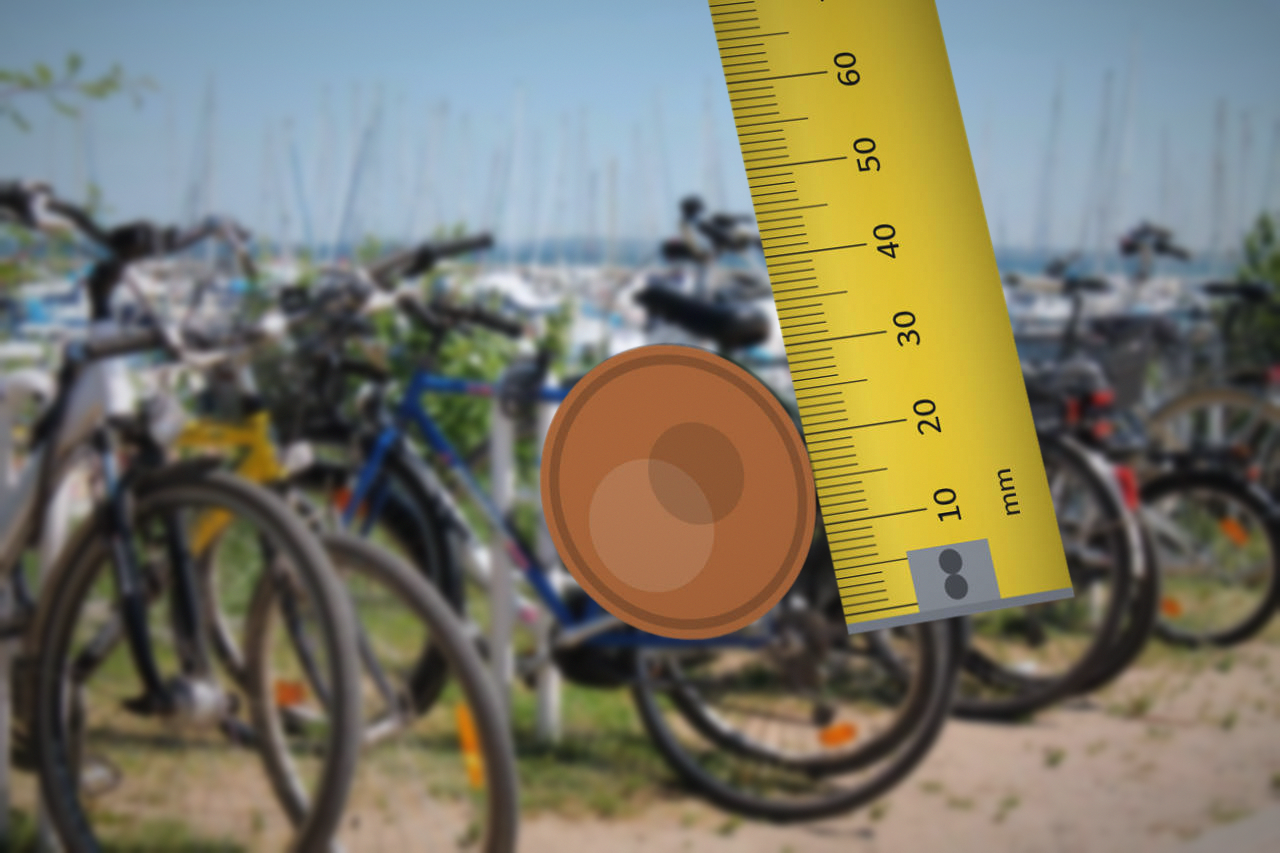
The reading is **32** mm
